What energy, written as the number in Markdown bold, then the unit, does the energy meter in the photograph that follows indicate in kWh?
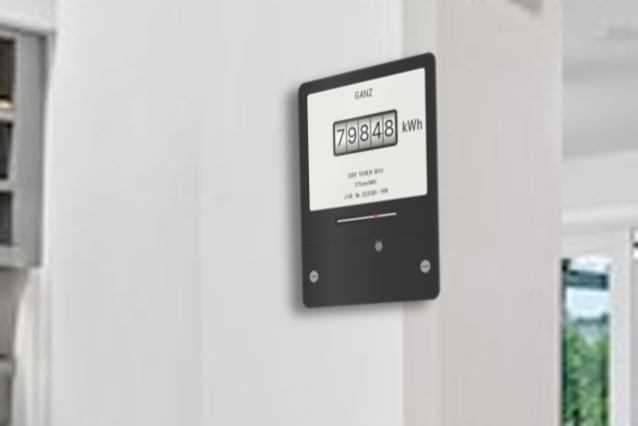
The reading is **79848** kWh
